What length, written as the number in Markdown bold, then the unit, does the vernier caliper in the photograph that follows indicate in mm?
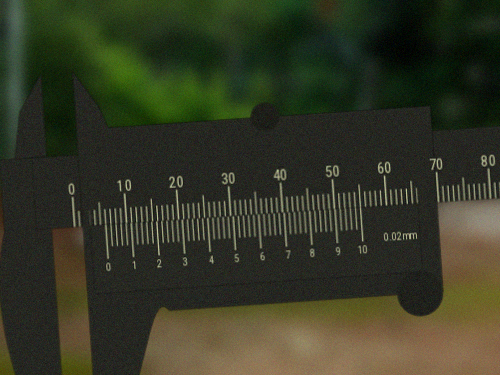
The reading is **6.0** mm
